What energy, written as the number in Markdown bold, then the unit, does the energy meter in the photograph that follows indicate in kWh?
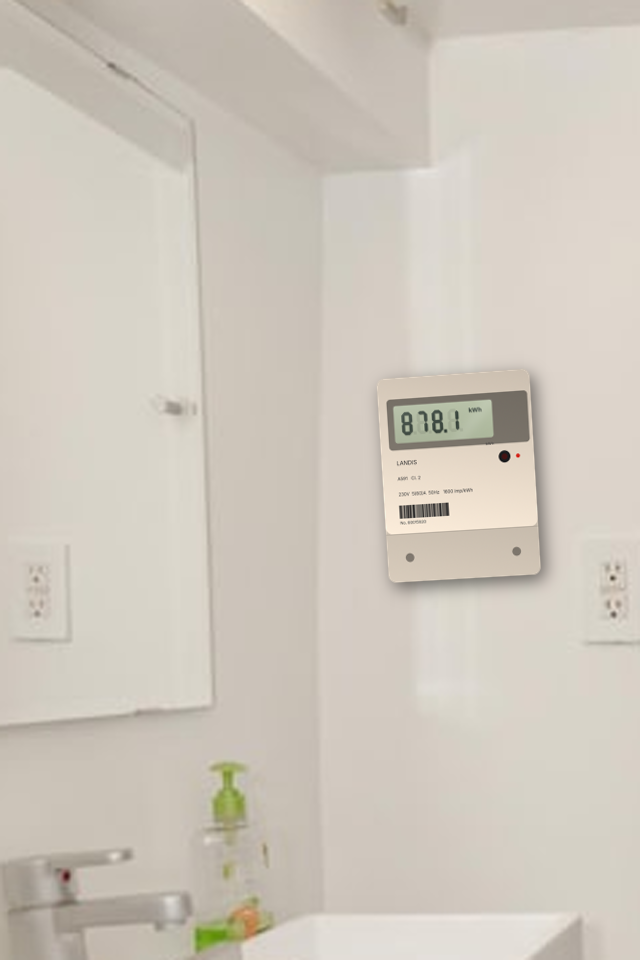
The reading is **878.1** kWh
